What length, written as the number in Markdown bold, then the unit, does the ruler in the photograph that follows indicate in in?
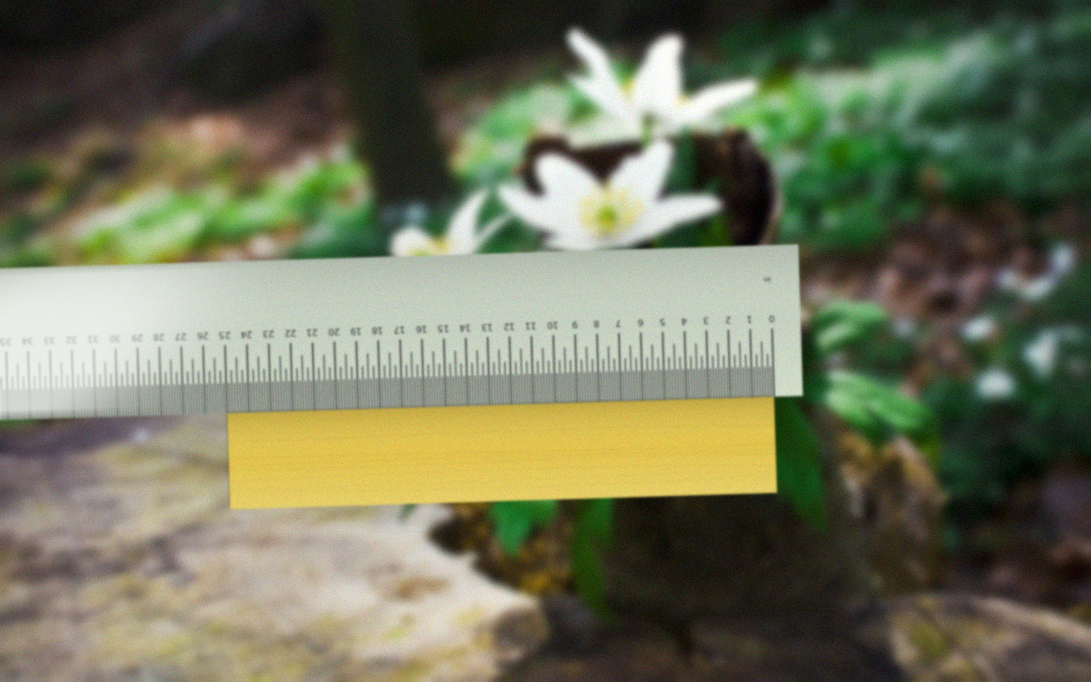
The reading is **25** in
